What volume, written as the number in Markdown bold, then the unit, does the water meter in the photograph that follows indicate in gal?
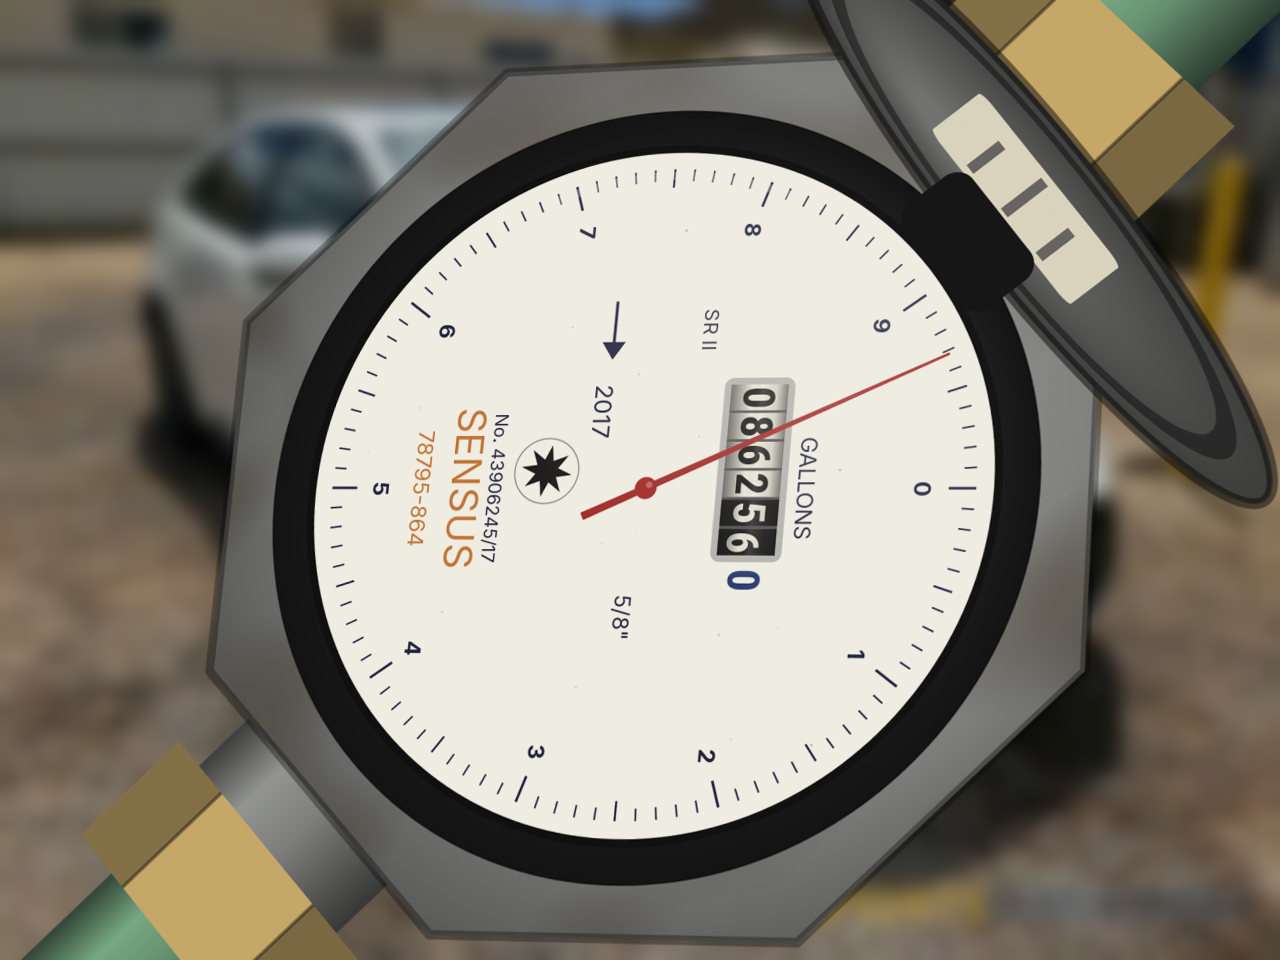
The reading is **862559.3** gal
